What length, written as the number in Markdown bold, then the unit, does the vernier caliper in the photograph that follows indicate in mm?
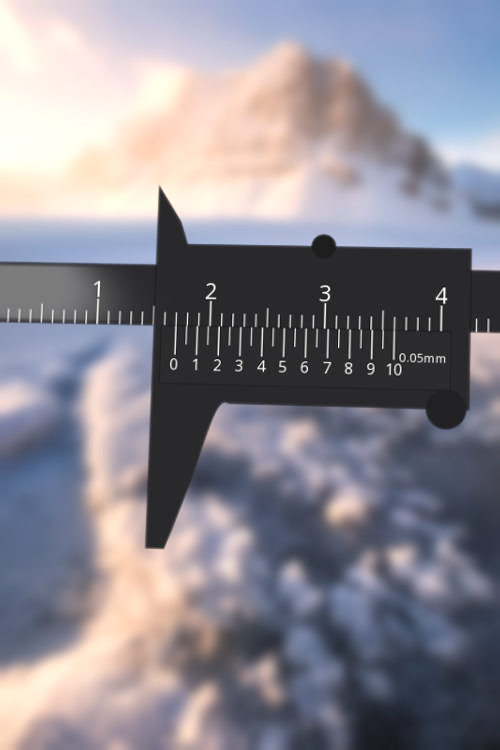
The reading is **17.0** mm
